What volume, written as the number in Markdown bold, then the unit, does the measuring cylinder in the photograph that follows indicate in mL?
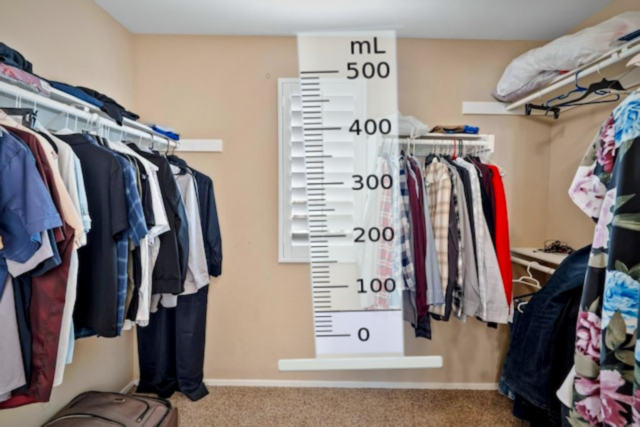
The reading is **50** mL
